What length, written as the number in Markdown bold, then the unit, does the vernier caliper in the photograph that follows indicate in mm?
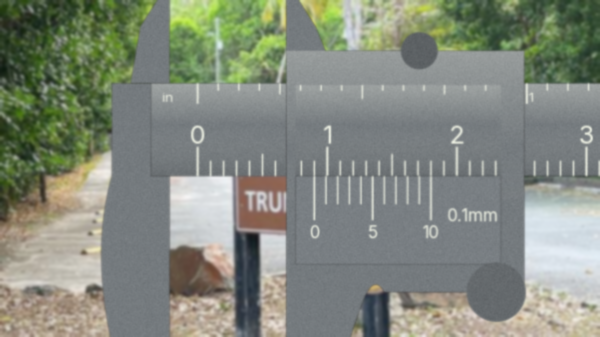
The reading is **9.0** mm
